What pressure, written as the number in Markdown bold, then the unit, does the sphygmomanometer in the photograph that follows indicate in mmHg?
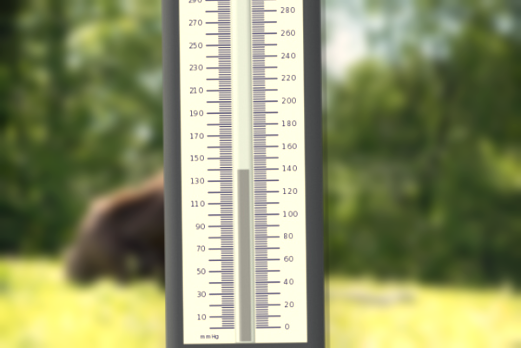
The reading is **140** mmHg
